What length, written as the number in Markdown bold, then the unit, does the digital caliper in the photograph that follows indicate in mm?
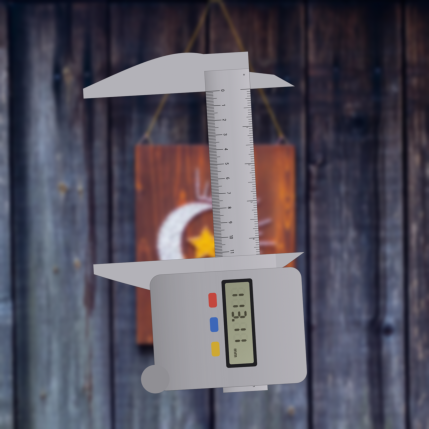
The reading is **113.11** mm
